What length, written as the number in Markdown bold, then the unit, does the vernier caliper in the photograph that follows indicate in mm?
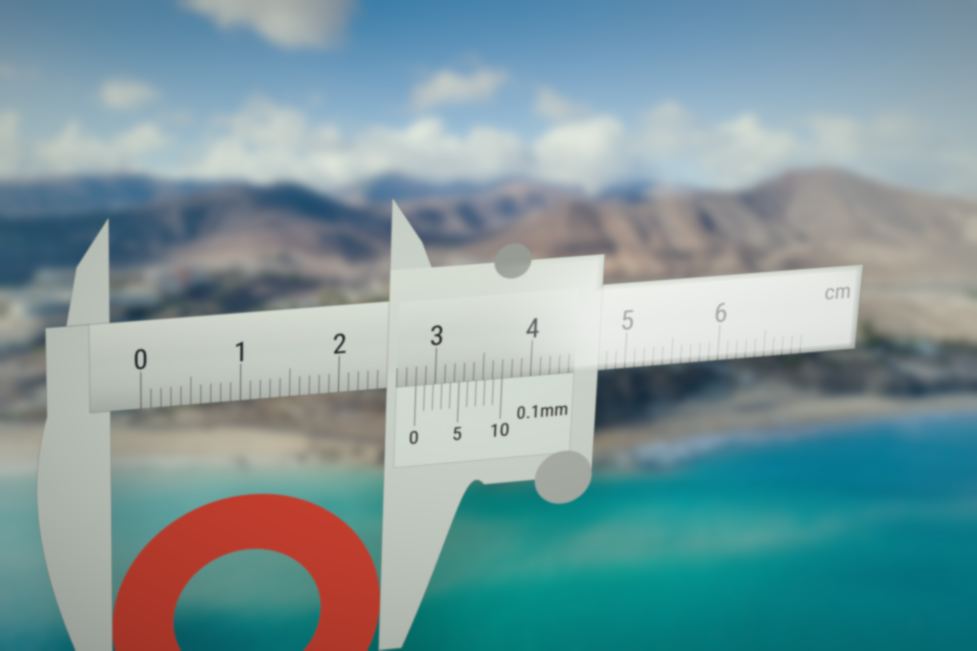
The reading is **28.0** mm
